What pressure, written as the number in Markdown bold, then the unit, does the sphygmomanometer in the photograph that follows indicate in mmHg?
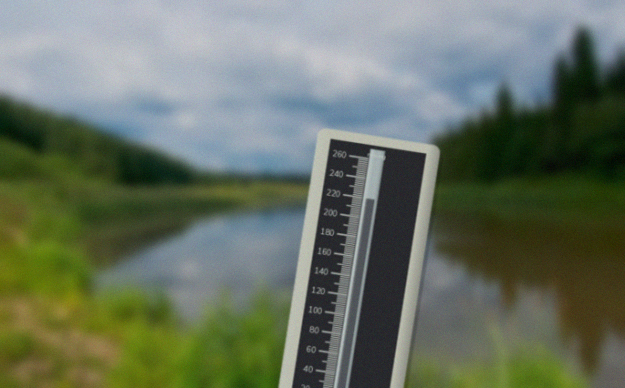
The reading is **220** mmHg
